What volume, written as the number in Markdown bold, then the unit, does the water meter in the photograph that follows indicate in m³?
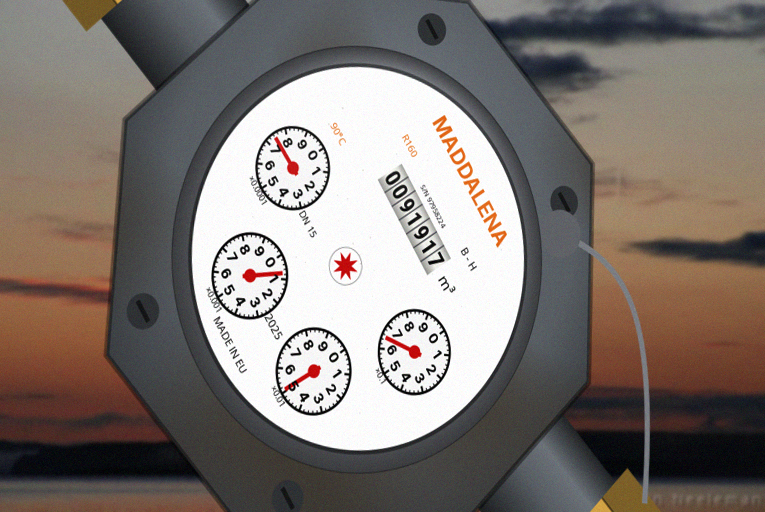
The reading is **91917.6507** m³
